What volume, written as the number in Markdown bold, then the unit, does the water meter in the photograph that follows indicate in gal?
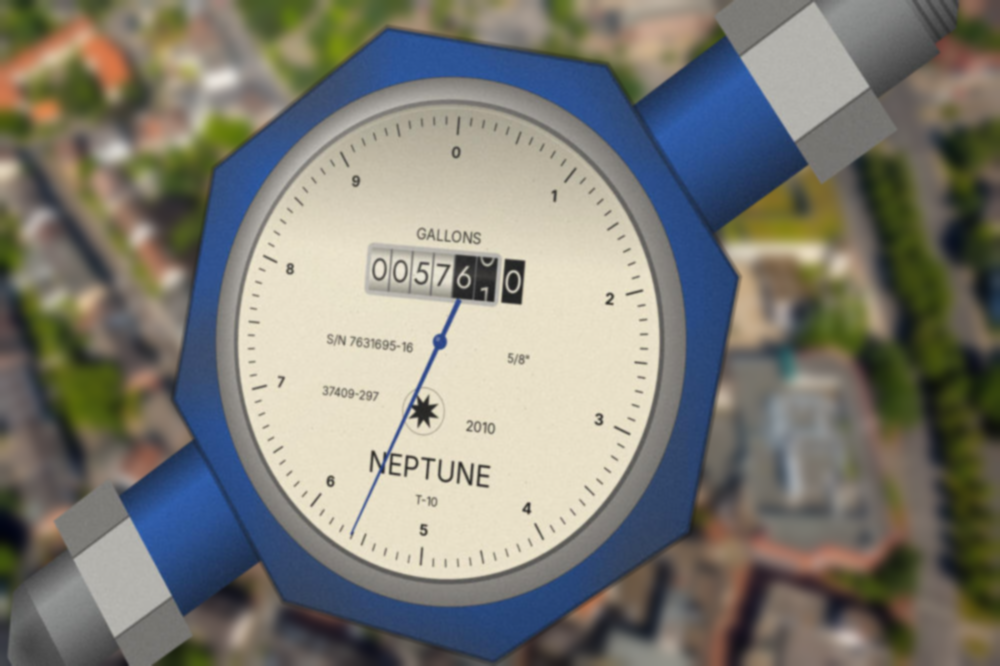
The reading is **57605.6** gal
